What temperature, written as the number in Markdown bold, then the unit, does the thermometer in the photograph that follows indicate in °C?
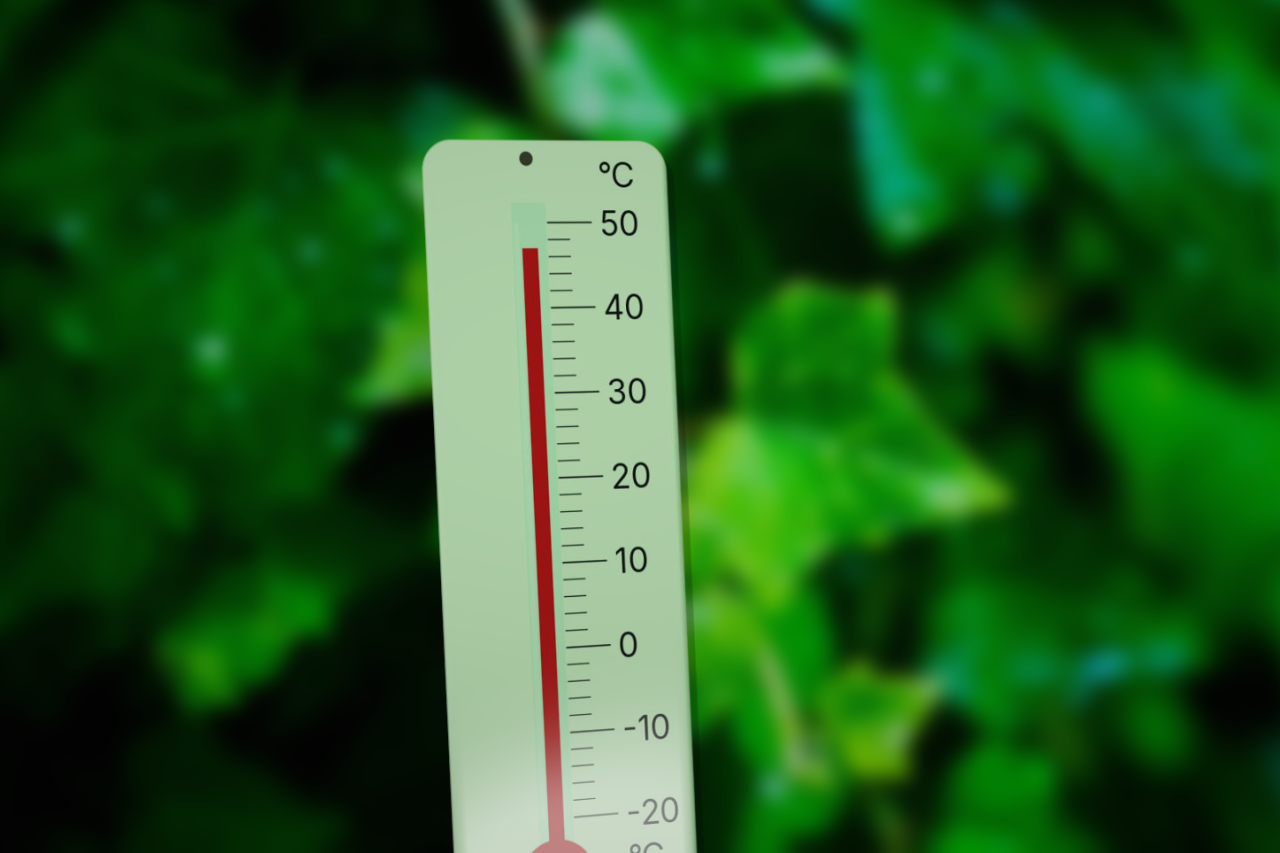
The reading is **47** °C
